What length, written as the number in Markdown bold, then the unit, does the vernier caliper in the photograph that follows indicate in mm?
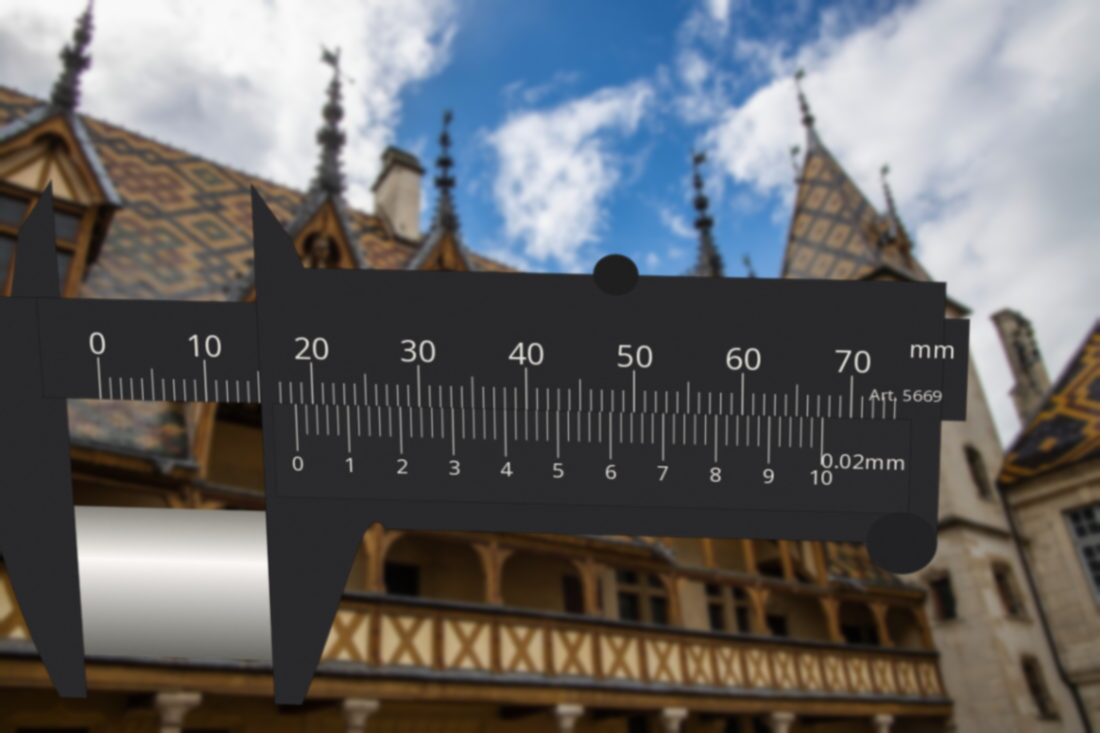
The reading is **18.4** mm
